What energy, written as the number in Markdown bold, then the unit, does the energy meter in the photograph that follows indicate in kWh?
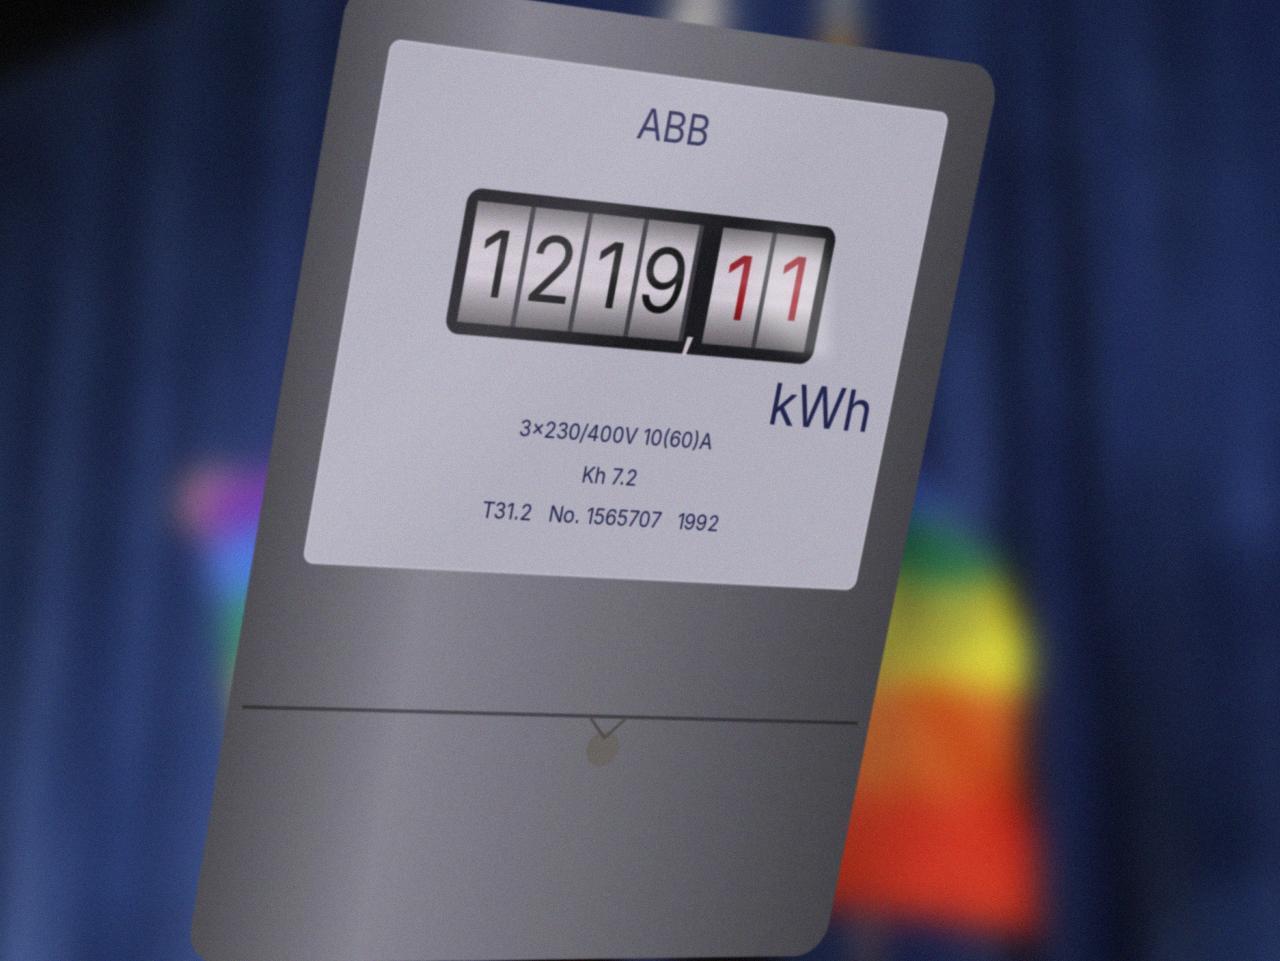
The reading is **1219.11** kWh
